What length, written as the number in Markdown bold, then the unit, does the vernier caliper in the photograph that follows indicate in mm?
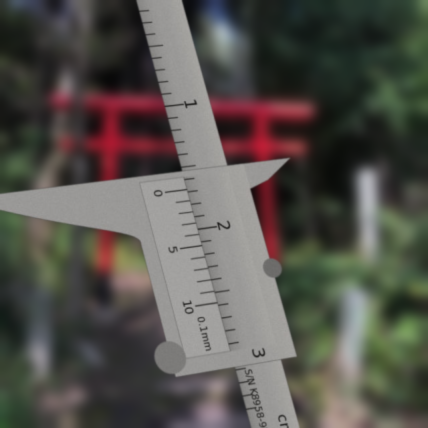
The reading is **16.8** mm
